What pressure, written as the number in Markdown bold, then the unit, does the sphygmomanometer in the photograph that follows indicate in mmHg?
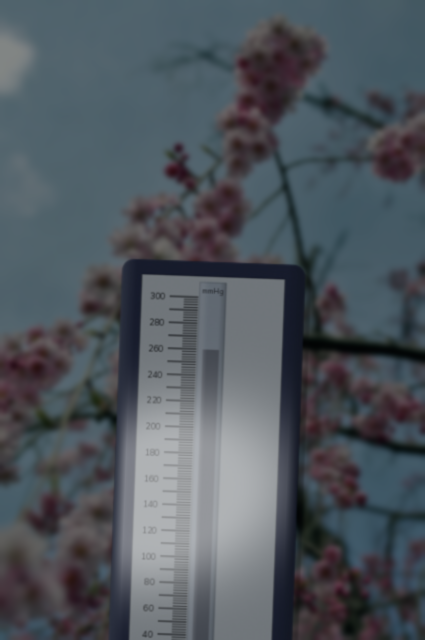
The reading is **260** mmHg
